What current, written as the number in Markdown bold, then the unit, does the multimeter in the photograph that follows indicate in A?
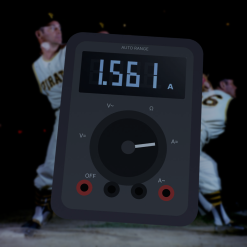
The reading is **1.561** A
